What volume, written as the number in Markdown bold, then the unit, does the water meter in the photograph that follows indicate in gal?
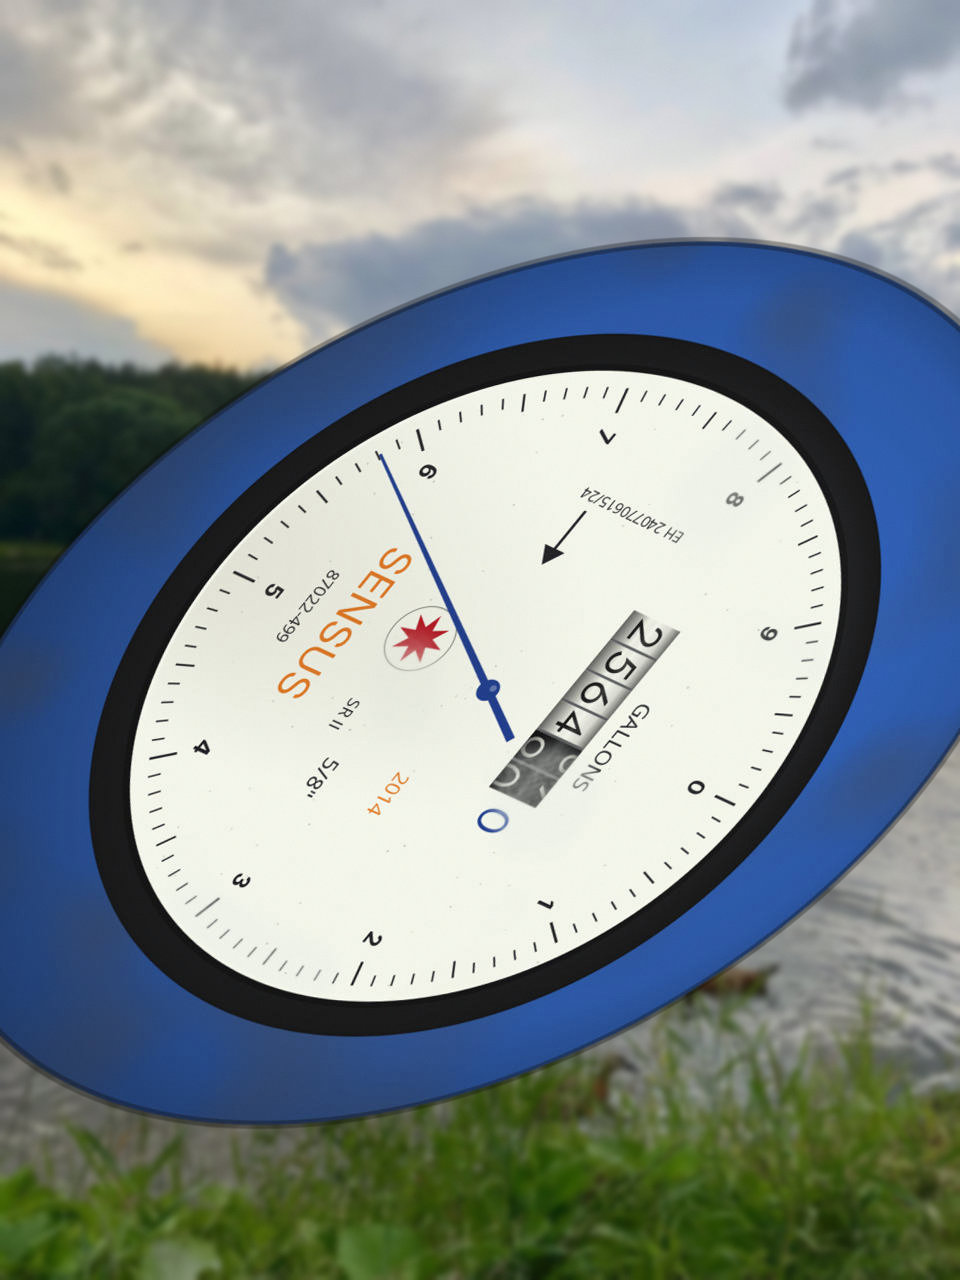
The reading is **2564895.8** gal
